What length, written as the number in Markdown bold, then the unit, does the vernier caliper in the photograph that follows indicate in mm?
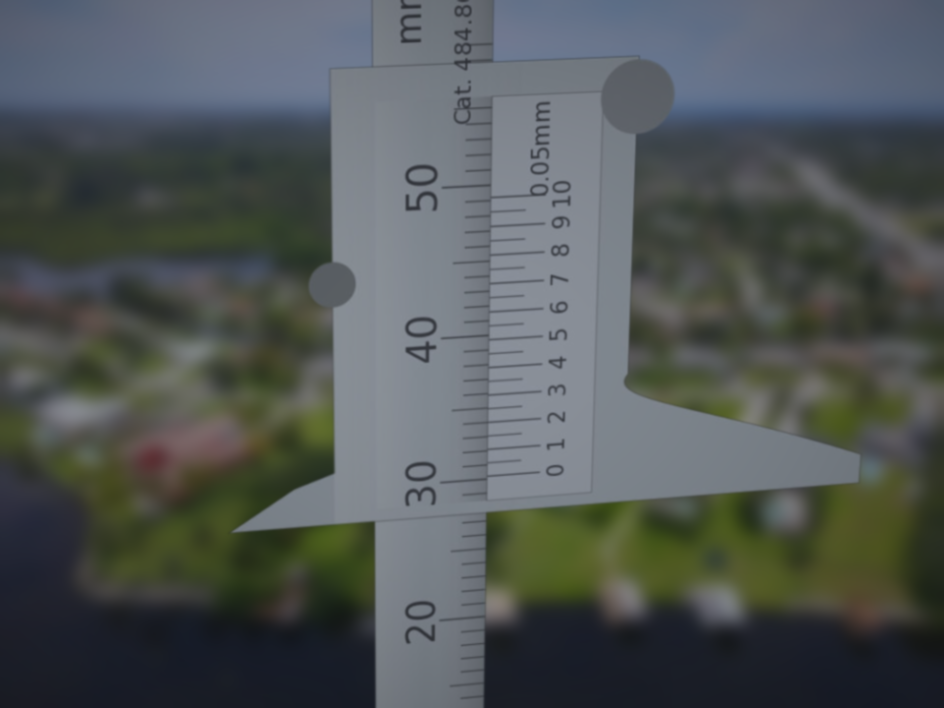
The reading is **30.2** mm
